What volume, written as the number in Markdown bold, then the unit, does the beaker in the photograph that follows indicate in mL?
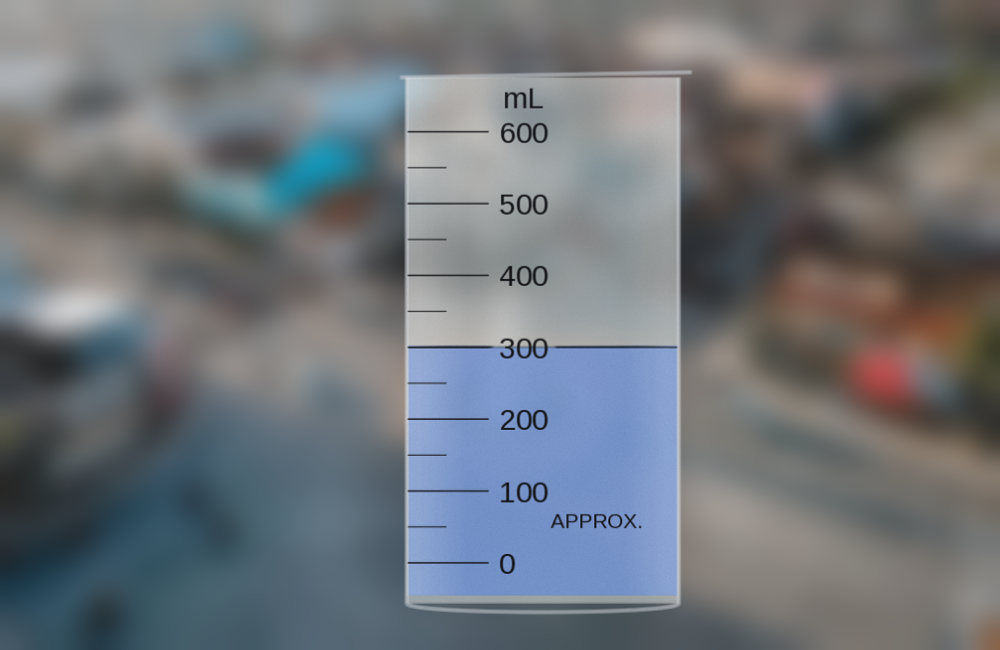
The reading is **300** mL
